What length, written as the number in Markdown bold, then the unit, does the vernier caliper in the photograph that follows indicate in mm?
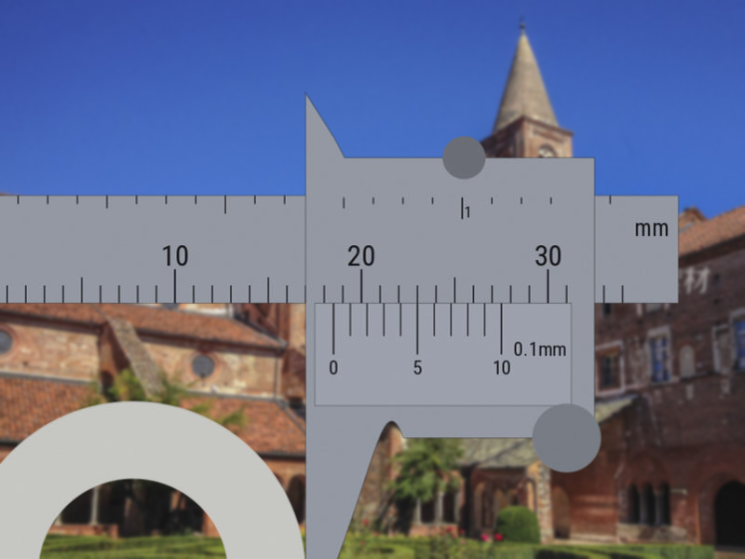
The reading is **18.5** mm
